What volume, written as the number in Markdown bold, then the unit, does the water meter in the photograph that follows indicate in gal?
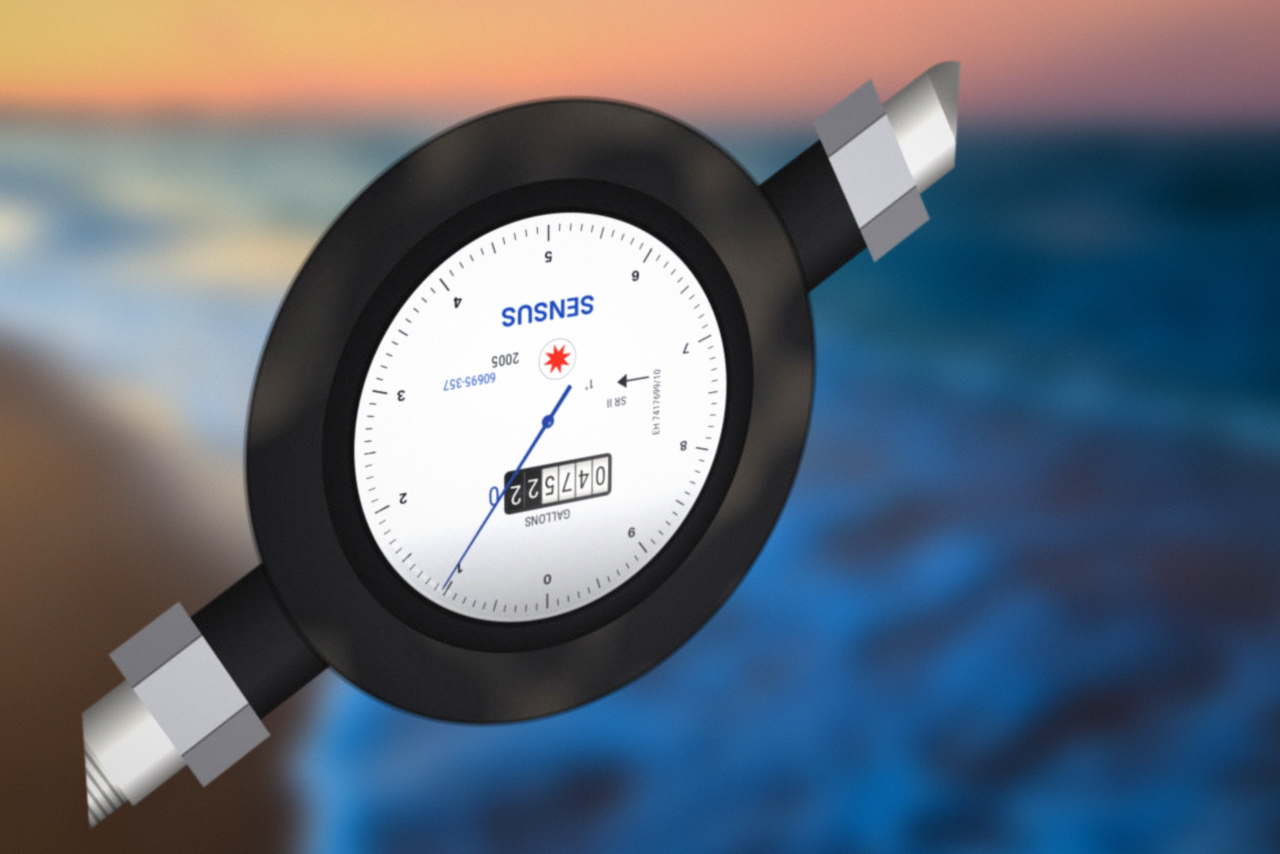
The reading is **475221.0** gal
